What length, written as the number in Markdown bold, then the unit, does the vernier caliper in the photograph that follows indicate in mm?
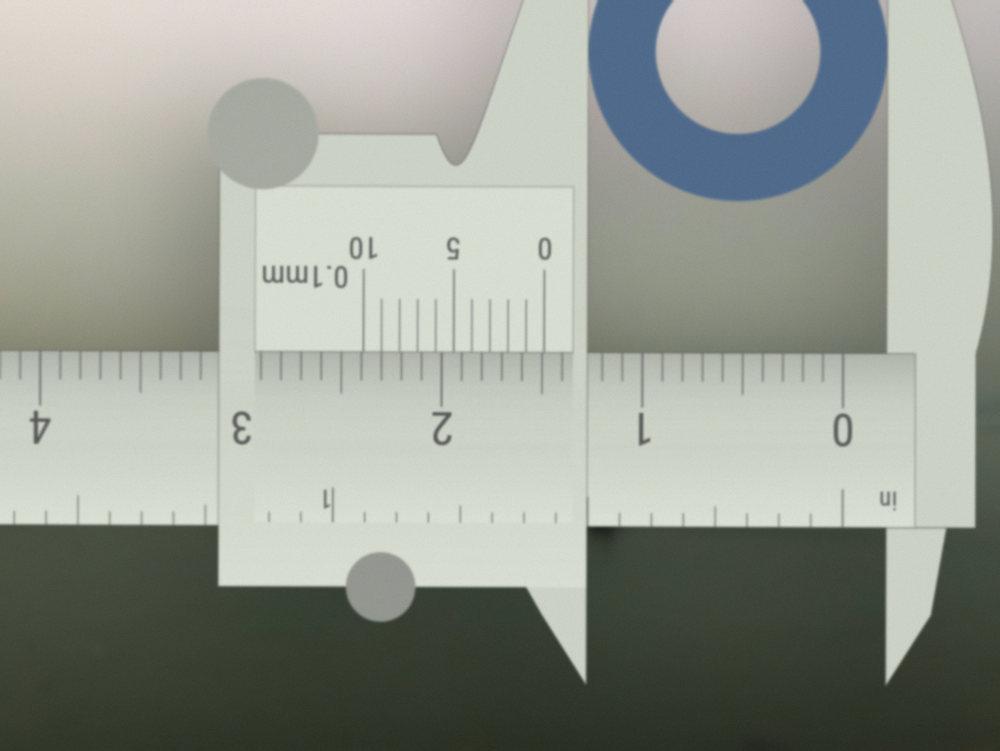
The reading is **14.9** mm
